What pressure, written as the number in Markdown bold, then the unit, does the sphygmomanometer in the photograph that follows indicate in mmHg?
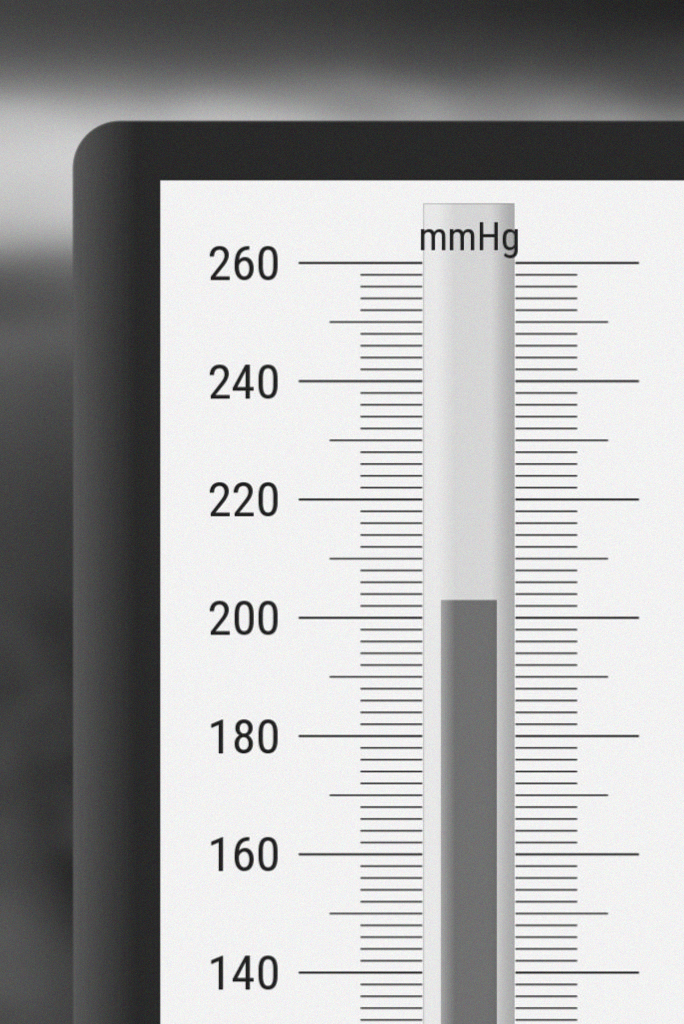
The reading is **203** mmHg
